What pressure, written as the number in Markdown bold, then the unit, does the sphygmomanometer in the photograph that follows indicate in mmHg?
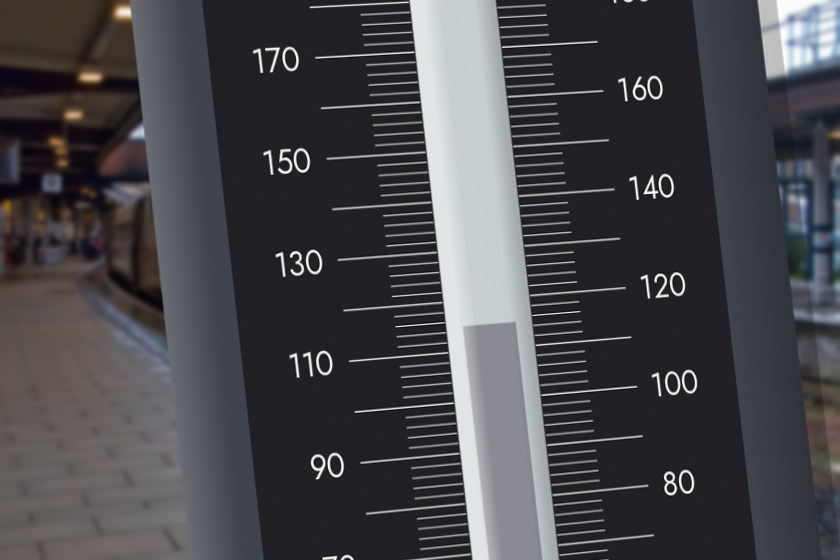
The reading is **115** mmHg
